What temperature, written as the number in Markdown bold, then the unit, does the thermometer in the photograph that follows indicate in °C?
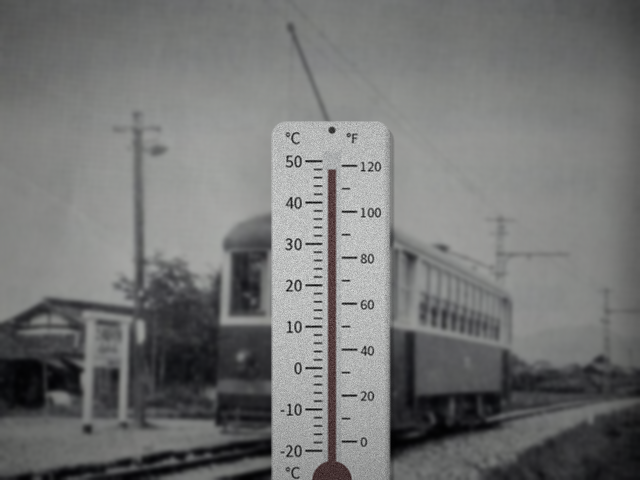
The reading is **48** °C
